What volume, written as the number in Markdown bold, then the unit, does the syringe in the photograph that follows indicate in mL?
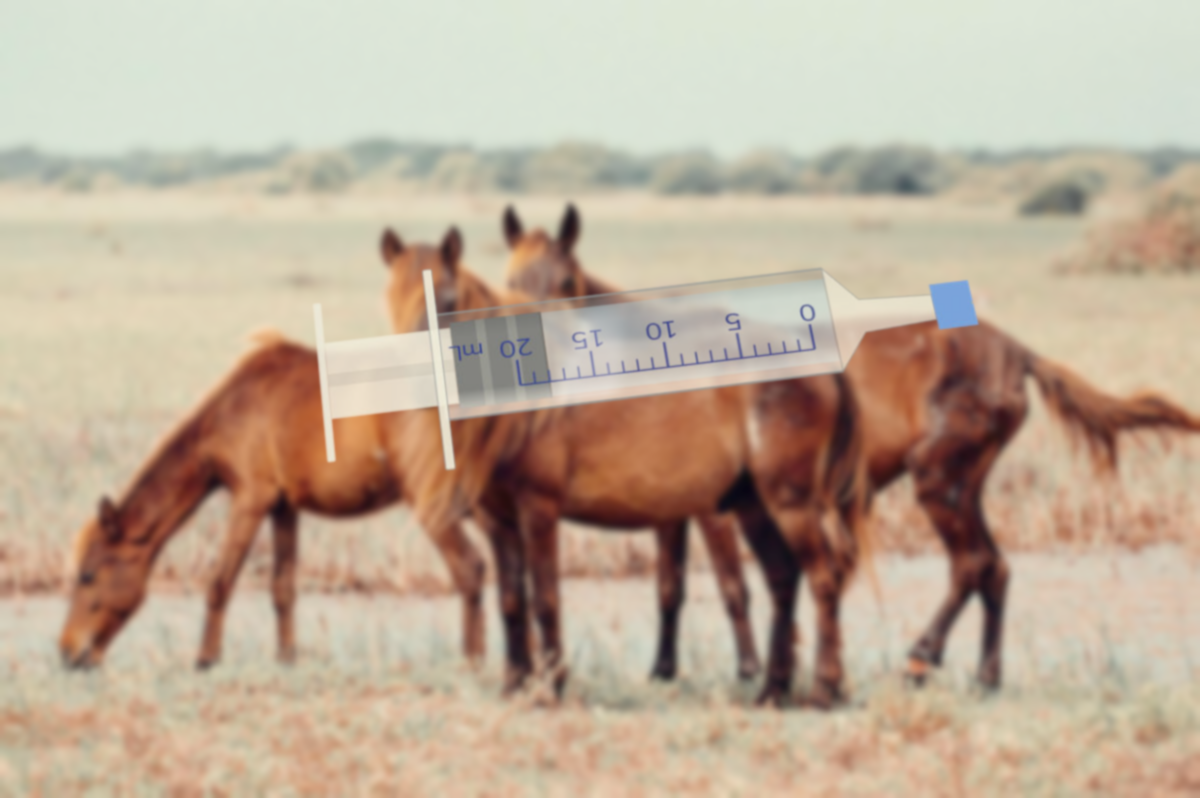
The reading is **18** mL
